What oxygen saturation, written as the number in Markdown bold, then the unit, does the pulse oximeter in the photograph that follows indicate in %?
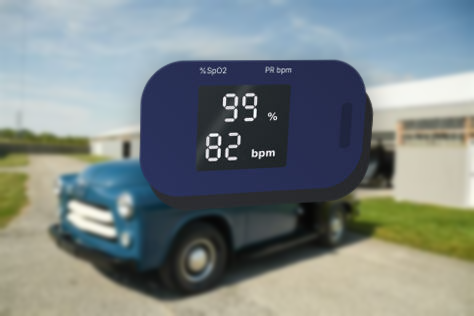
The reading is **99** %
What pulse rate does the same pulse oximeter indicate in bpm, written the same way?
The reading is **82** bpm
